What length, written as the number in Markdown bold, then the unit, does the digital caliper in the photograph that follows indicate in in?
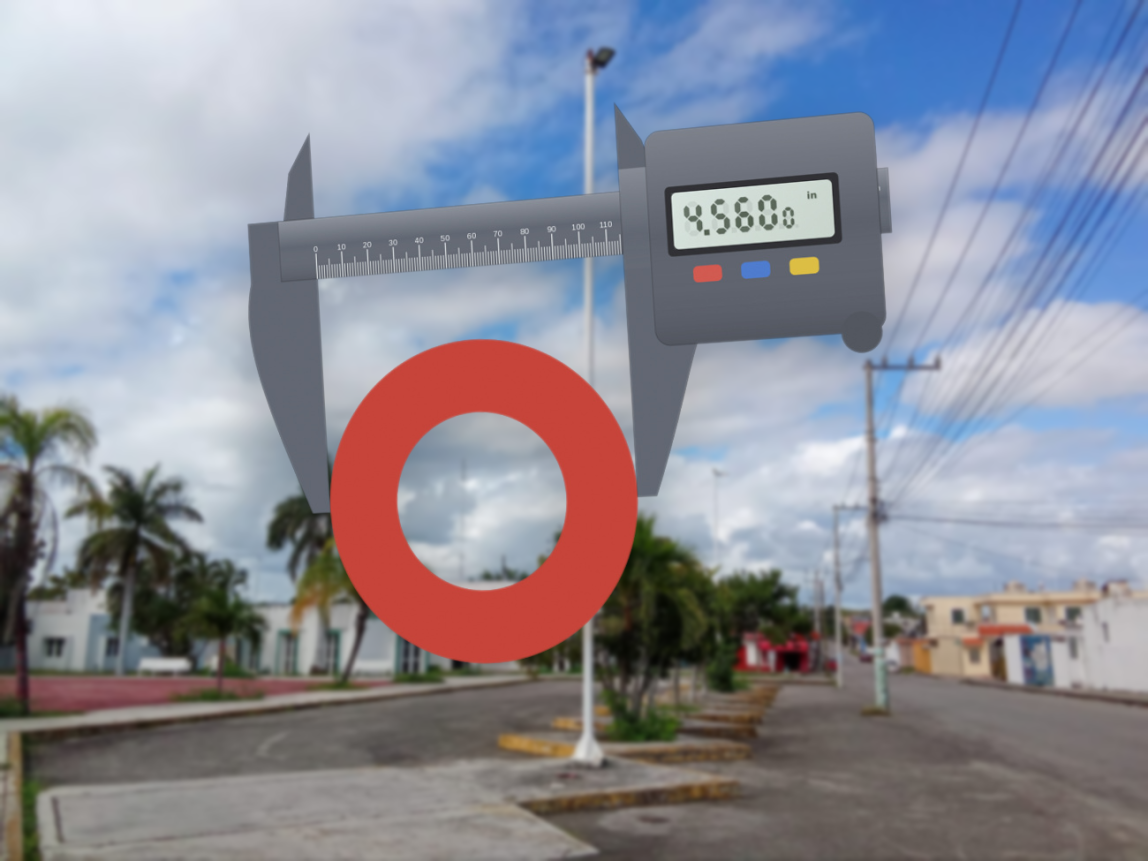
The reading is **4.5600** in
